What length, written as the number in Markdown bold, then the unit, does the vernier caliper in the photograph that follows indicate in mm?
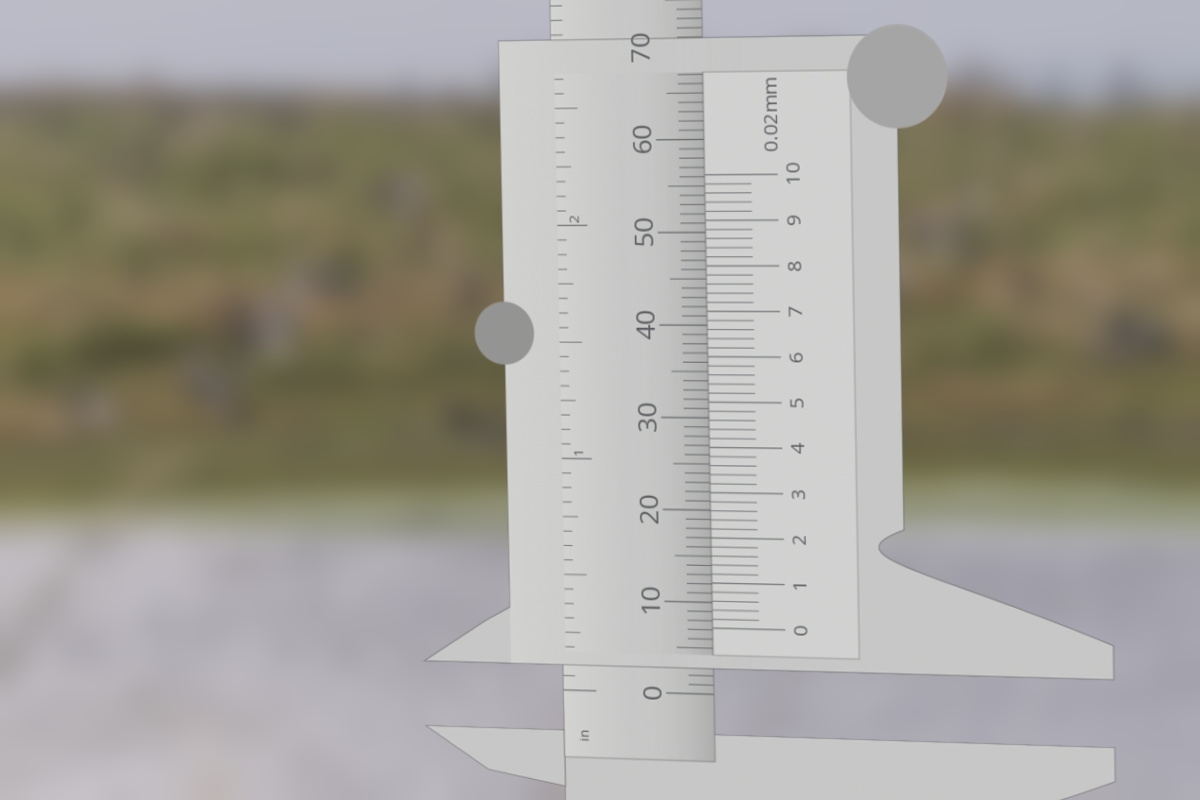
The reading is **7.2** mm
